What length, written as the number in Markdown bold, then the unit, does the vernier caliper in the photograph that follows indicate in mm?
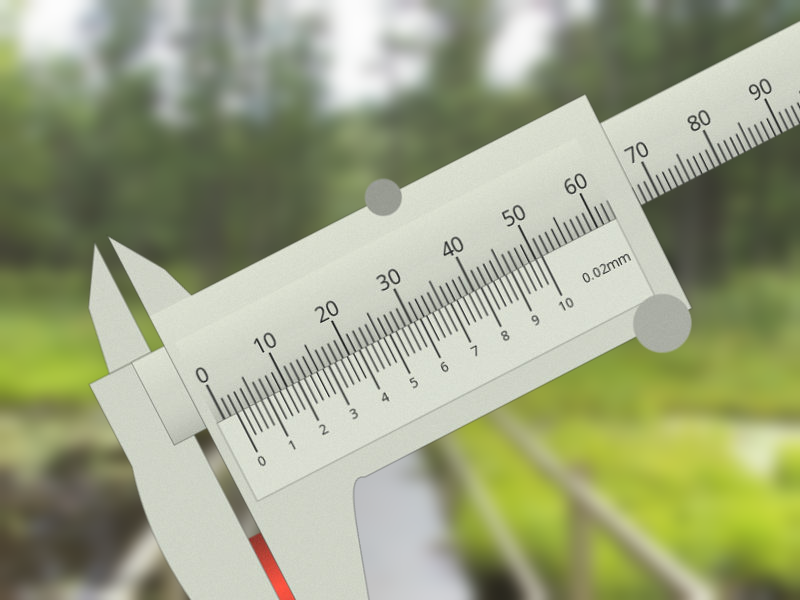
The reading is **2.0** mm
